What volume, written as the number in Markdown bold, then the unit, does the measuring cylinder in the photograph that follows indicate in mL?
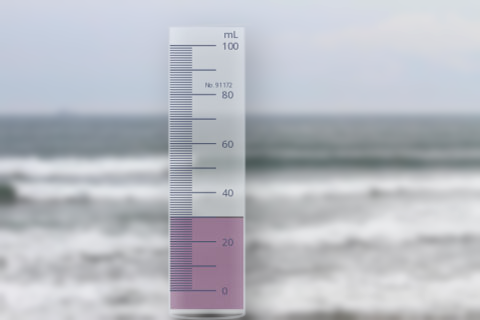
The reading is **30** mL
